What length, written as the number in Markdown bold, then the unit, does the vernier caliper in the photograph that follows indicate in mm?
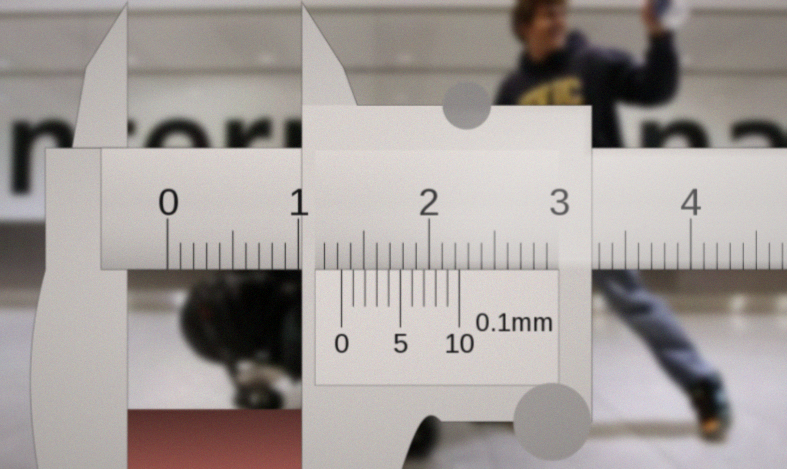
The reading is **13.3** mm
